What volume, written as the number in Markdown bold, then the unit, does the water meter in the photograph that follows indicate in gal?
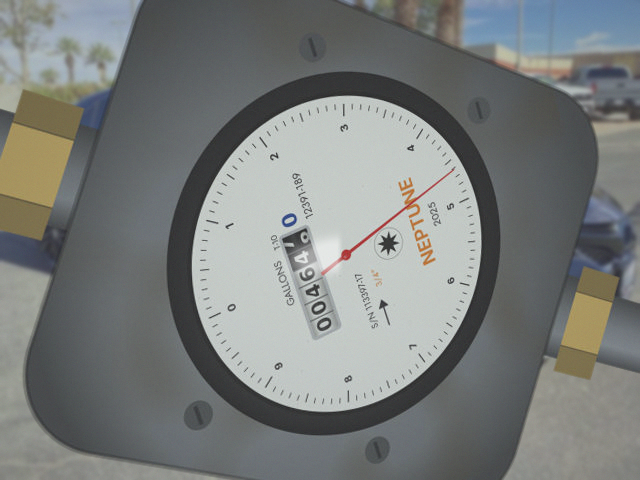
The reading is **46474.6** gal
